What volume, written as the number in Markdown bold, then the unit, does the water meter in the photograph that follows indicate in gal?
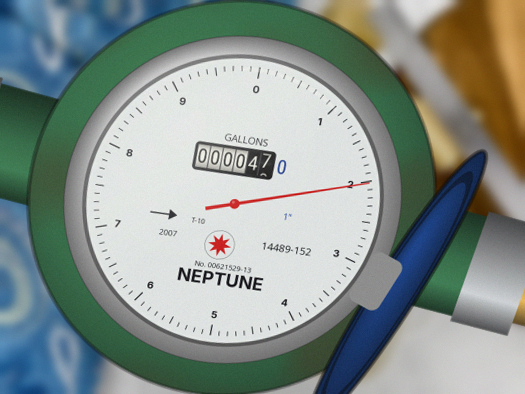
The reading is **472.0** gal
